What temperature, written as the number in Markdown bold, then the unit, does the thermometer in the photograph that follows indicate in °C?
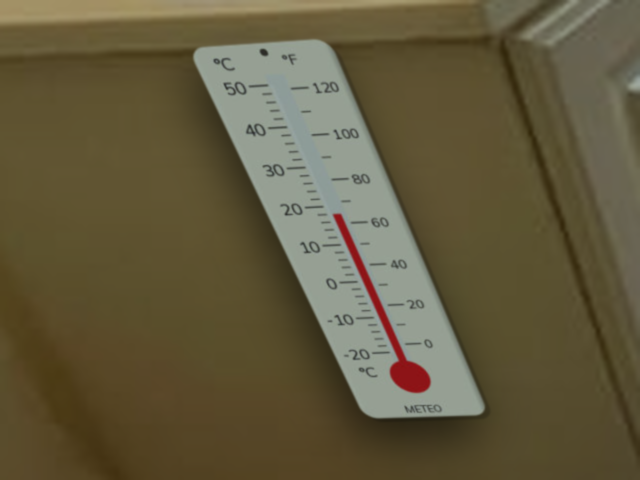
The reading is **18** °C
